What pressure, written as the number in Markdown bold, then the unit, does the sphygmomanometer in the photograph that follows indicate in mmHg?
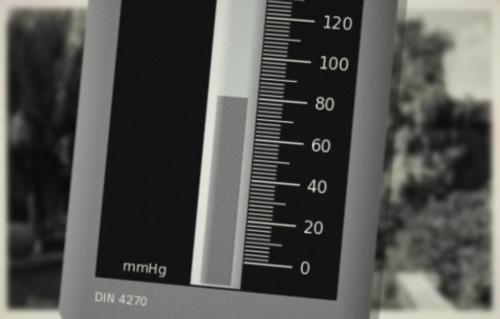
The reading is **80** mmHg
